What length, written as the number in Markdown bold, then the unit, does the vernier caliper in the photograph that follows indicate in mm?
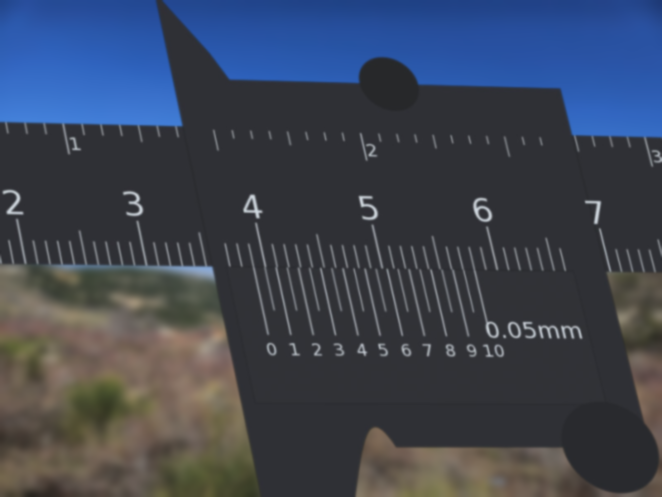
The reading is **39.0** mm
